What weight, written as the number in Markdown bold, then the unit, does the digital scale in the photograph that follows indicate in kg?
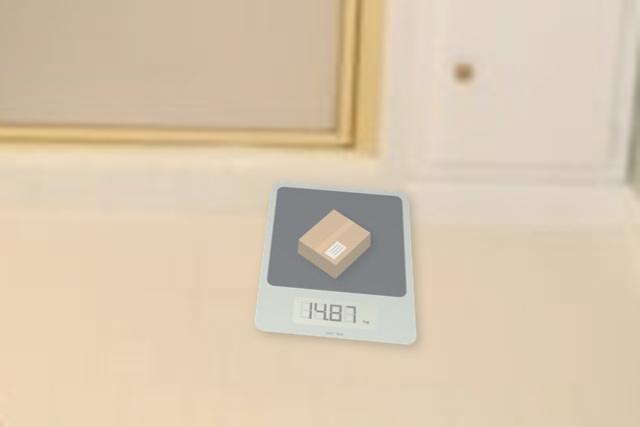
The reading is **14.87** kg
